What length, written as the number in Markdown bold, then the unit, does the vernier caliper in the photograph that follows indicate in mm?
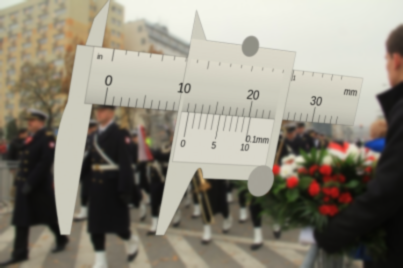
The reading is **11.2** mm
